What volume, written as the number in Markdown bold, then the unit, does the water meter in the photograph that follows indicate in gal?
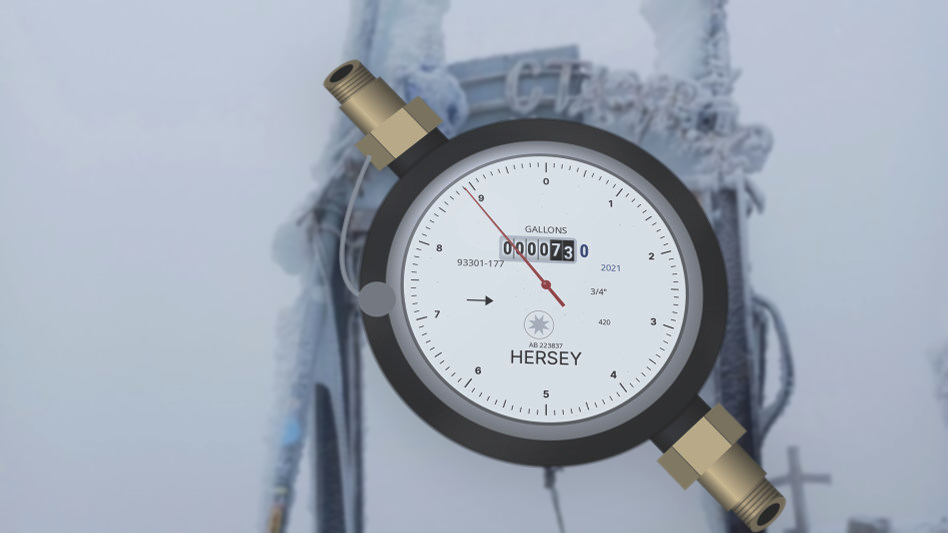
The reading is **728.9** gal
